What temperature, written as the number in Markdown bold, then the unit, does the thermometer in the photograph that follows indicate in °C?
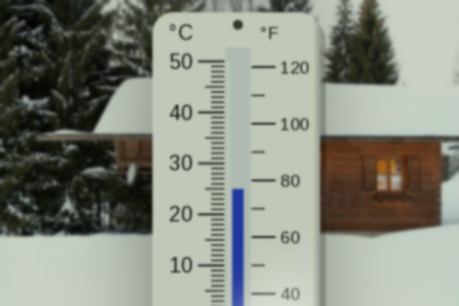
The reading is **25** °C
